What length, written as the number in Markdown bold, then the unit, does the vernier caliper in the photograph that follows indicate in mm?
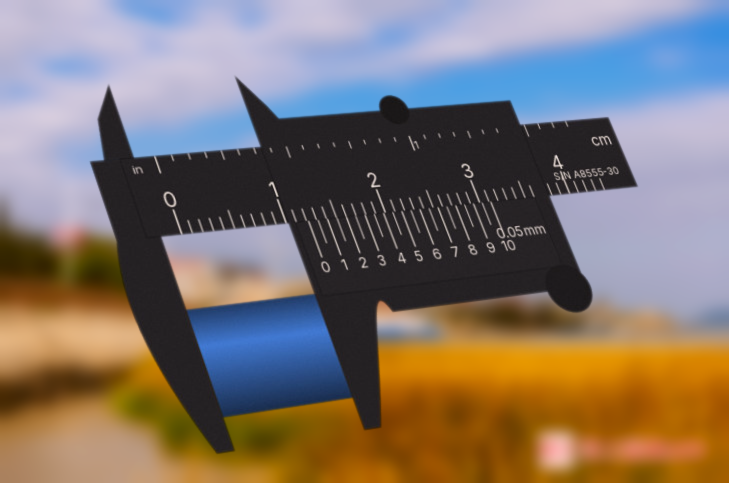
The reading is **12.2** mm
